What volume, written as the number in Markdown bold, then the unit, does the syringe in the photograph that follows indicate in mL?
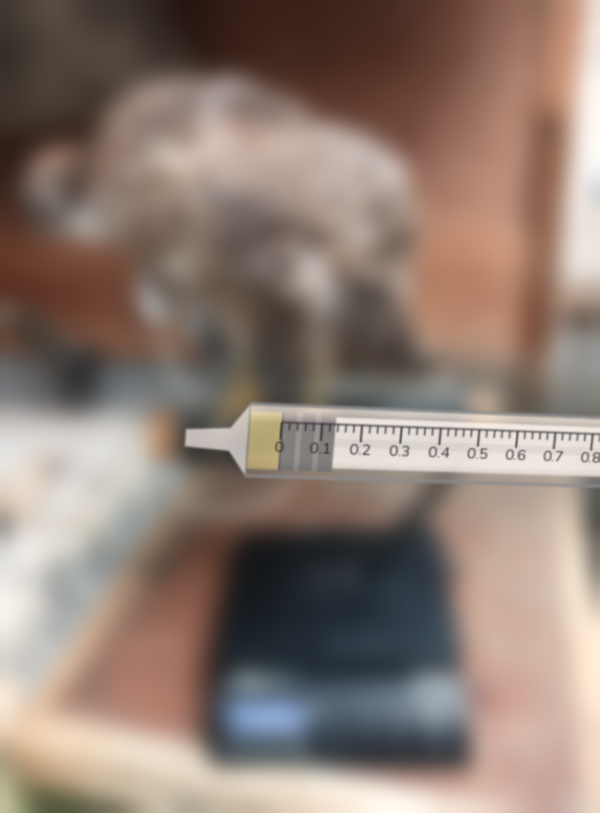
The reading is **0** mL
